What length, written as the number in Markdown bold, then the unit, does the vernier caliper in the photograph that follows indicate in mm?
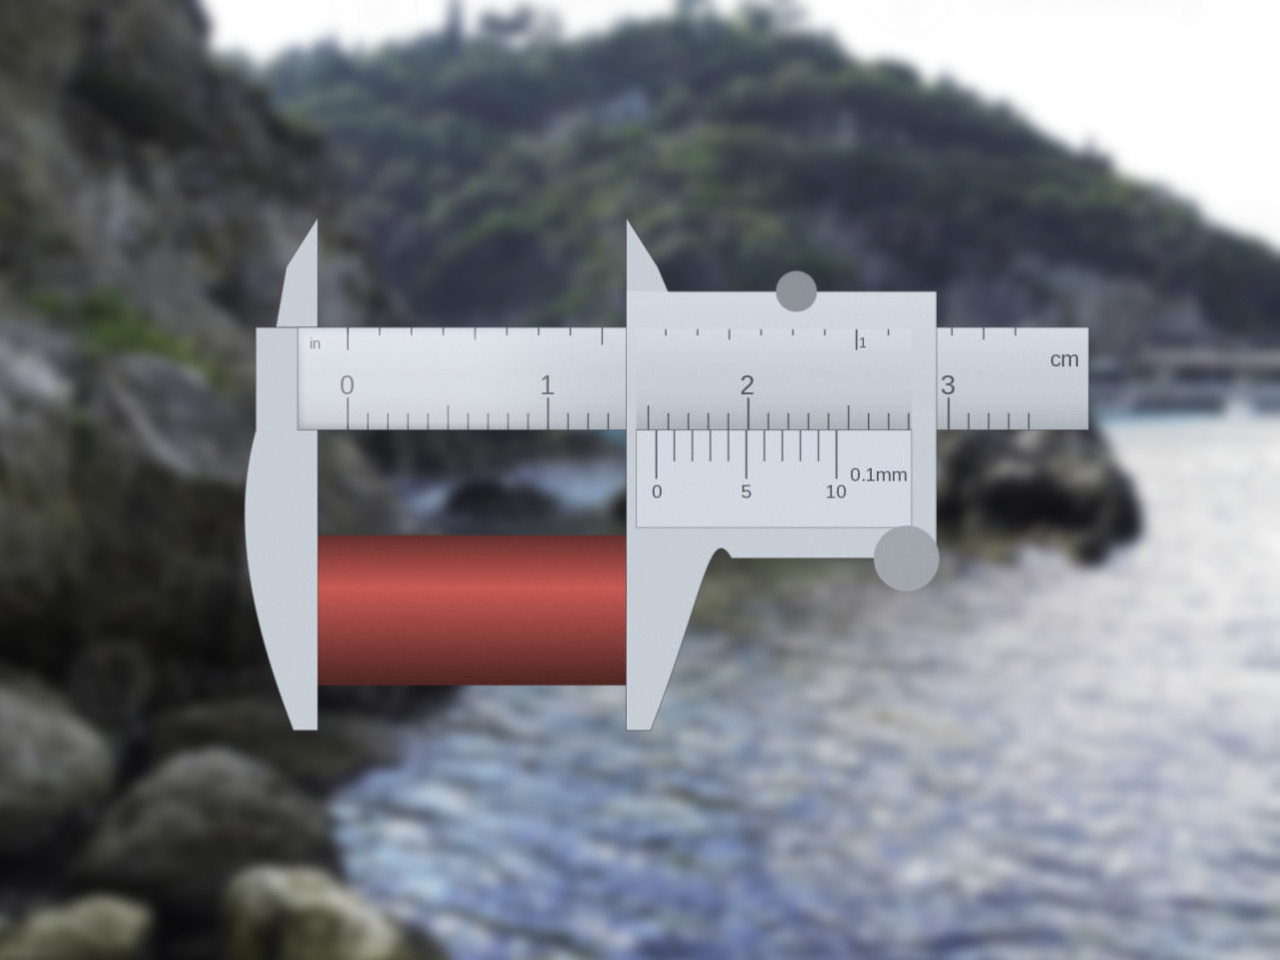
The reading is **15.4** mm
